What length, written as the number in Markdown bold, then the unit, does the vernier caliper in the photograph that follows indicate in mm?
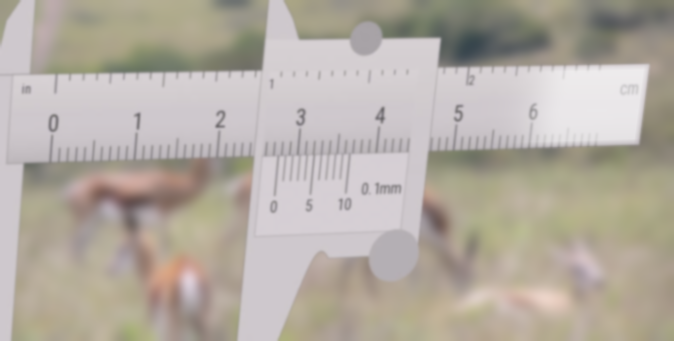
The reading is **27.6** mm
